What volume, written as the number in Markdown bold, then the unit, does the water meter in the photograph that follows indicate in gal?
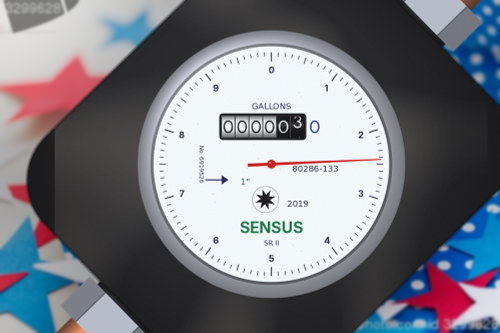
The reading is **32.4** gal
